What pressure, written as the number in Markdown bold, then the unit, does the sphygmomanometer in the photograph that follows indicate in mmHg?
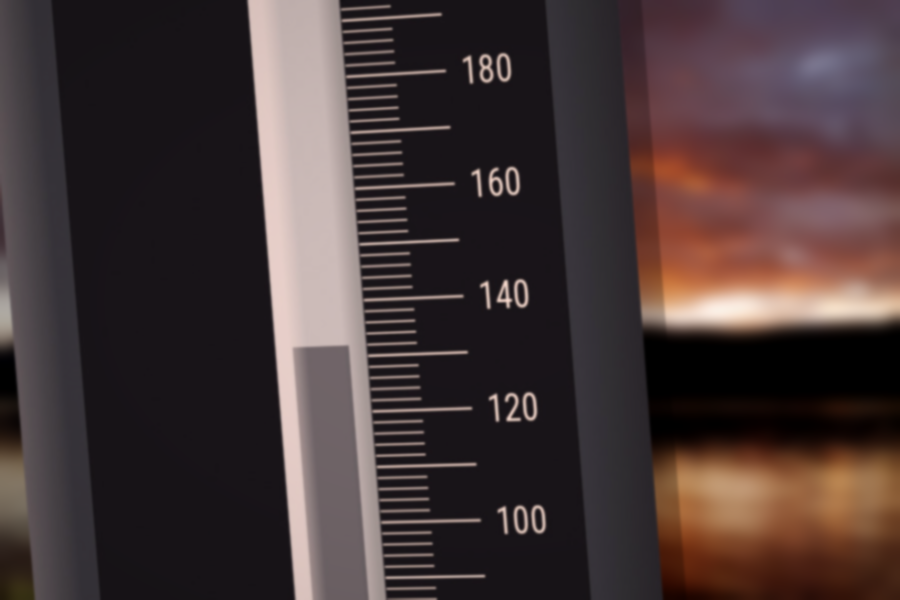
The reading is **132** mmHg
